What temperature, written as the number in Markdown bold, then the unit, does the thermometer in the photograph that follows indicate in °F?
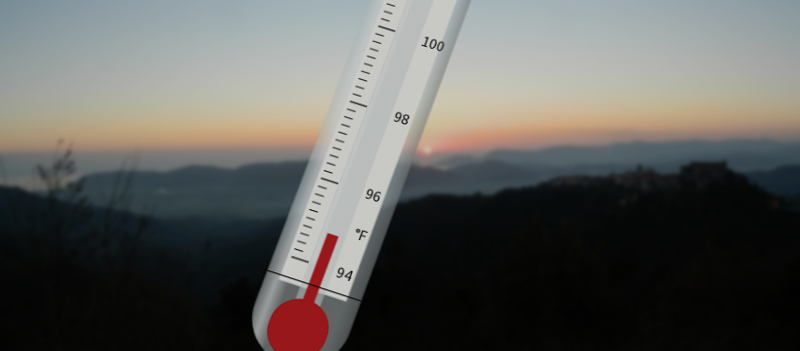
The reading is **94.8** °F
